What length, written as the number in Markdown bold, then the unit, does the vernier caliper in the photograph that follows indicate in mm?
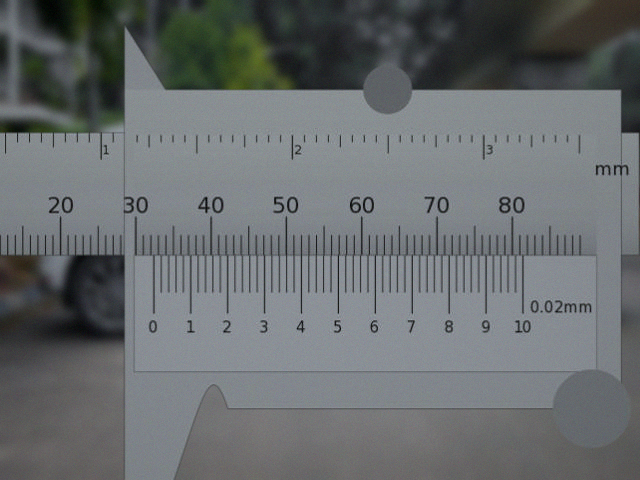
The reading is **32.4** mm
